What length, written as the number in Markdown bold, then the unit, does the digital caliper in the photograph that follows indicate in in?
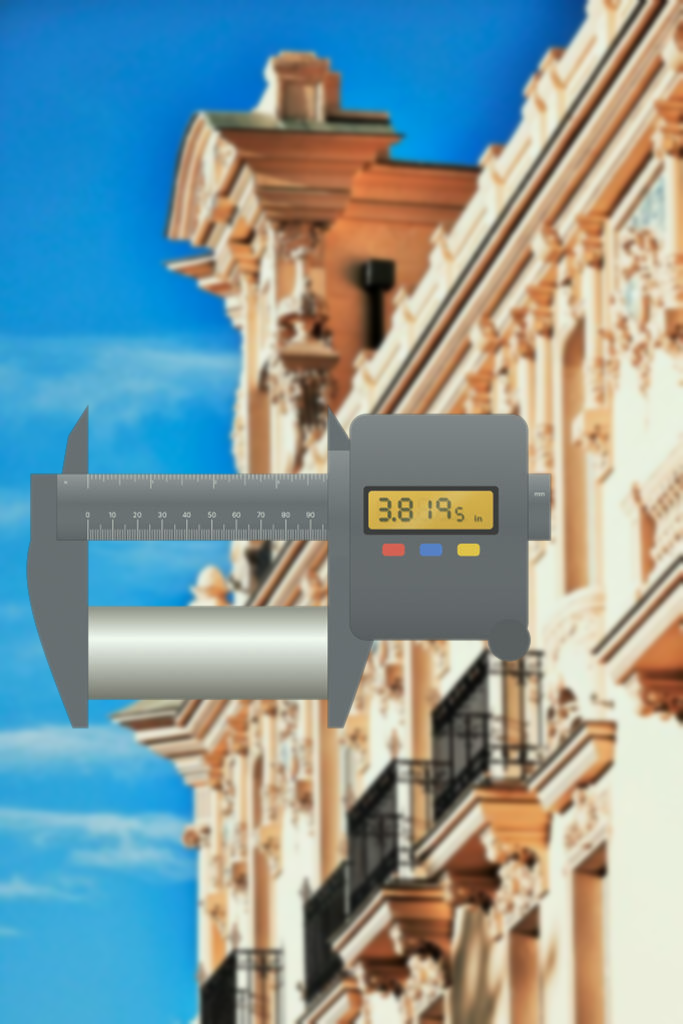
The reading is **3.8195** in
